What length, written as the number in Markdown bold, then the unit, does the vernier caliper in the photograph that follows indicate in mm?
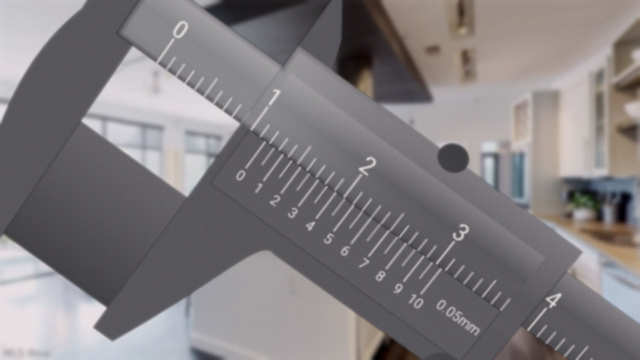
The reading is **11.6** mm
